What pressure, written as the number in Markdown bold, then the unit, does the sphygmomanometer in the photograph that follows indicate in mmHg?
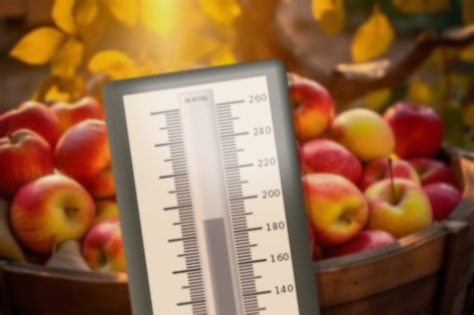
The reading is **190** mmHg
